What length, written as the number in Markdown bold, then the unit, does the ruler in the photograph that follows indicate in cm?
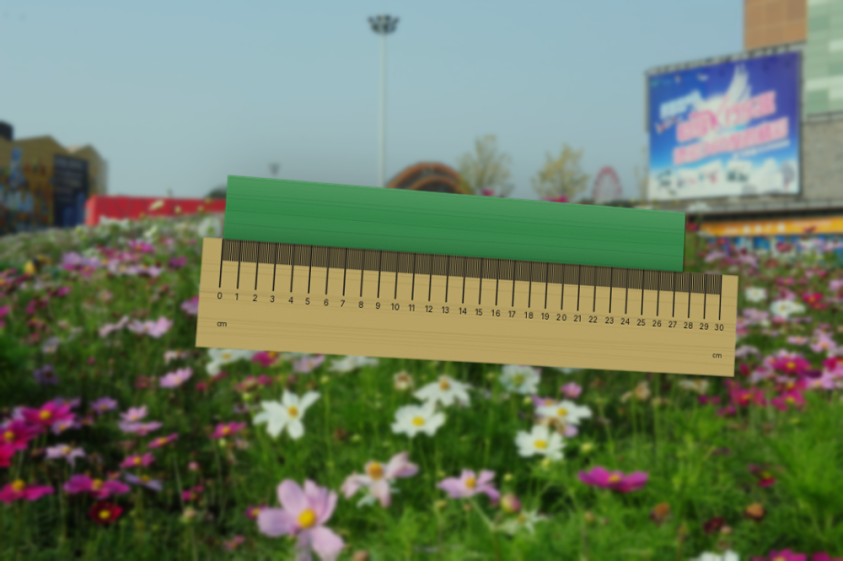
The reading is **27.5** cm
